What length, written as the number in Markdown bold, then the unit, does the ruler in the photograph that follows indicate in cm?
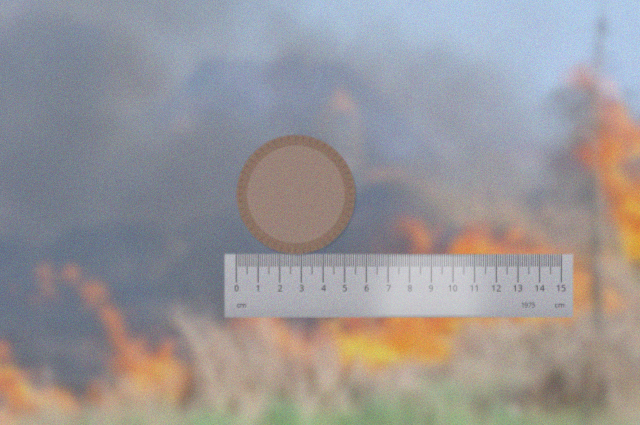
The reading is **5.5** cm
